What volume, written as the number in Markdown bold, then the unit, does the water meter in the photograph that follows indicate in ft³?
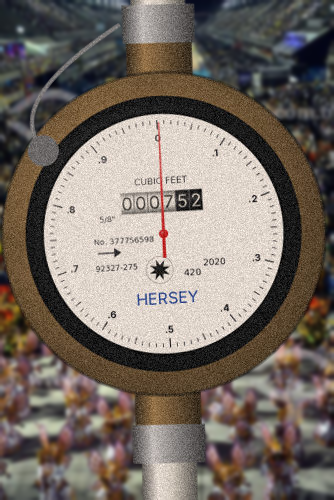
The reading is **752.00** ft³
